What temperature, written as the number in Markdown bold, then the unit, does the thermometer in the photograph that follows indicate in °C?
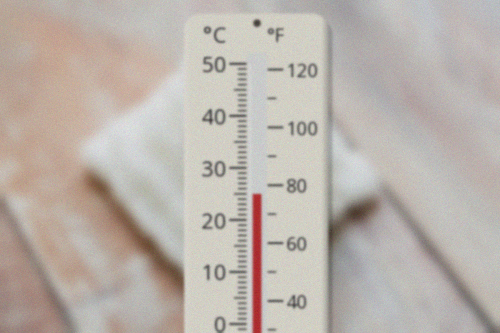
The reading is **25** °C
